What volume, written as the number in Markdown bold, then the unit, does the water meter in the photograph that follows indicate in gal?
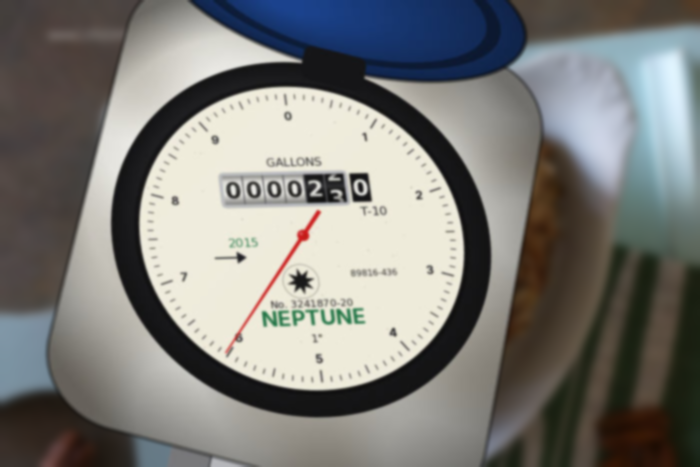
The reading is **226.0** gal
